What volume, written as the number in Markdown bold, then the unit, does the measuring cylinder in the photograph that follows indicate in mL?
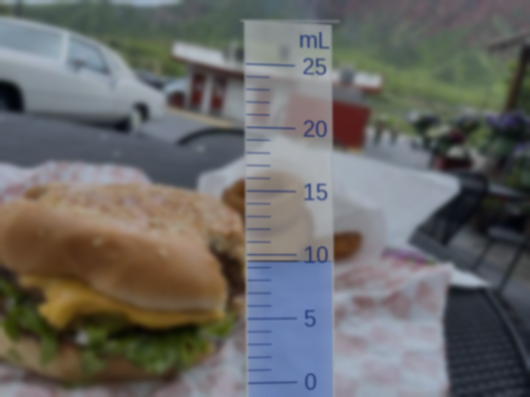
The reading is **9.5** mL
